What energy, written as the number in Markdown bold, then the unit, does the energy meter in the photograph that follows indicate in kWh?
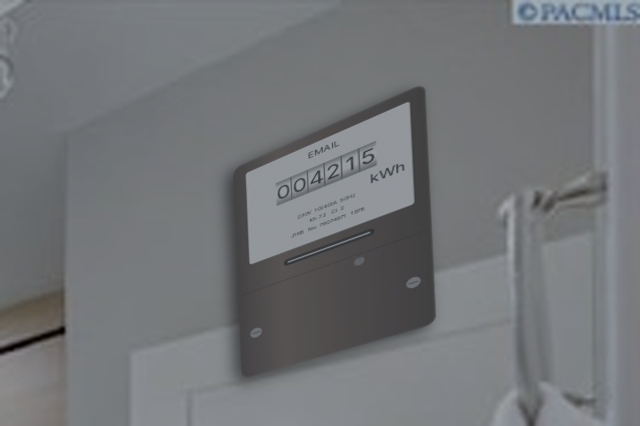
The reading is **4215** kWh
